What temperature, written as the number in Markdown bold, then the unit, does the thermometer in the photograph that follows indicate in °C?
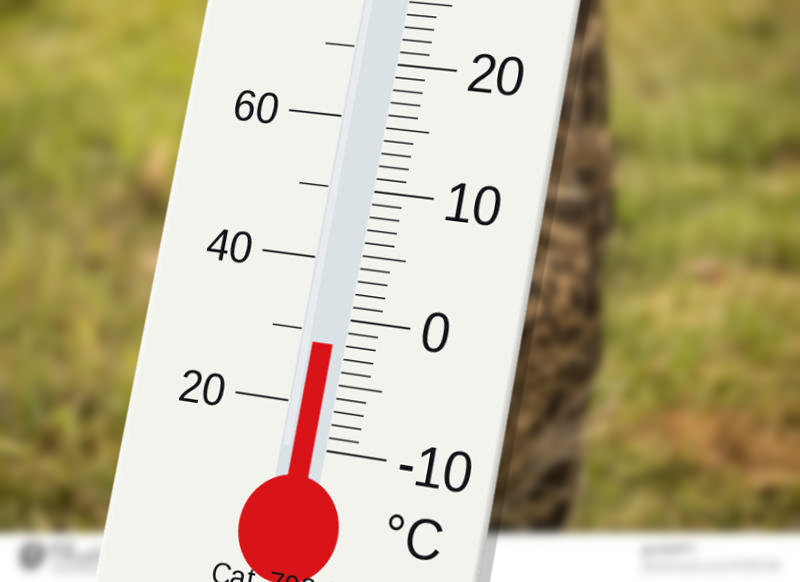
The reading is **-2** °C
